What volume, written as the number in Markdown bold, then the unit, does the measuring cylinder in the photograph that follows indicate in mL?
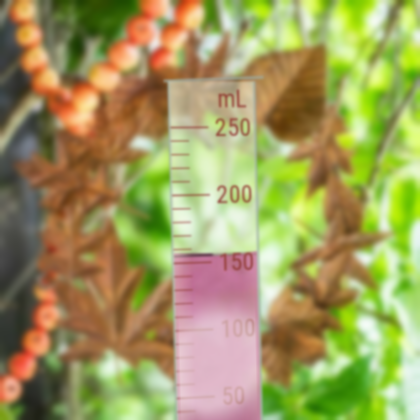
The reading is **155** mL
